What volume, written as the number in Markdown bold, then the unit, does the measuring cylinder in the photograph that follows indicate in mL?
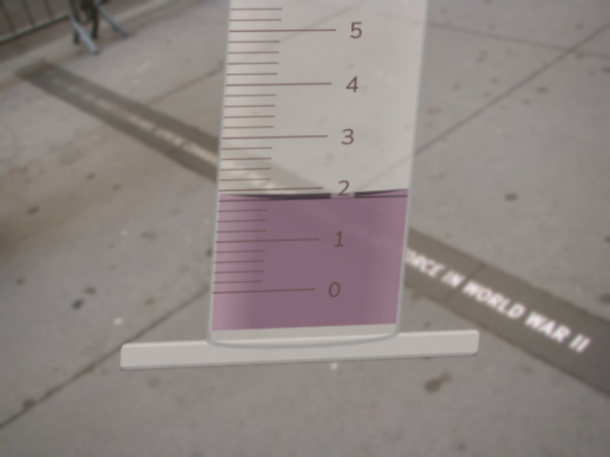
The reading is **1.8** mL
